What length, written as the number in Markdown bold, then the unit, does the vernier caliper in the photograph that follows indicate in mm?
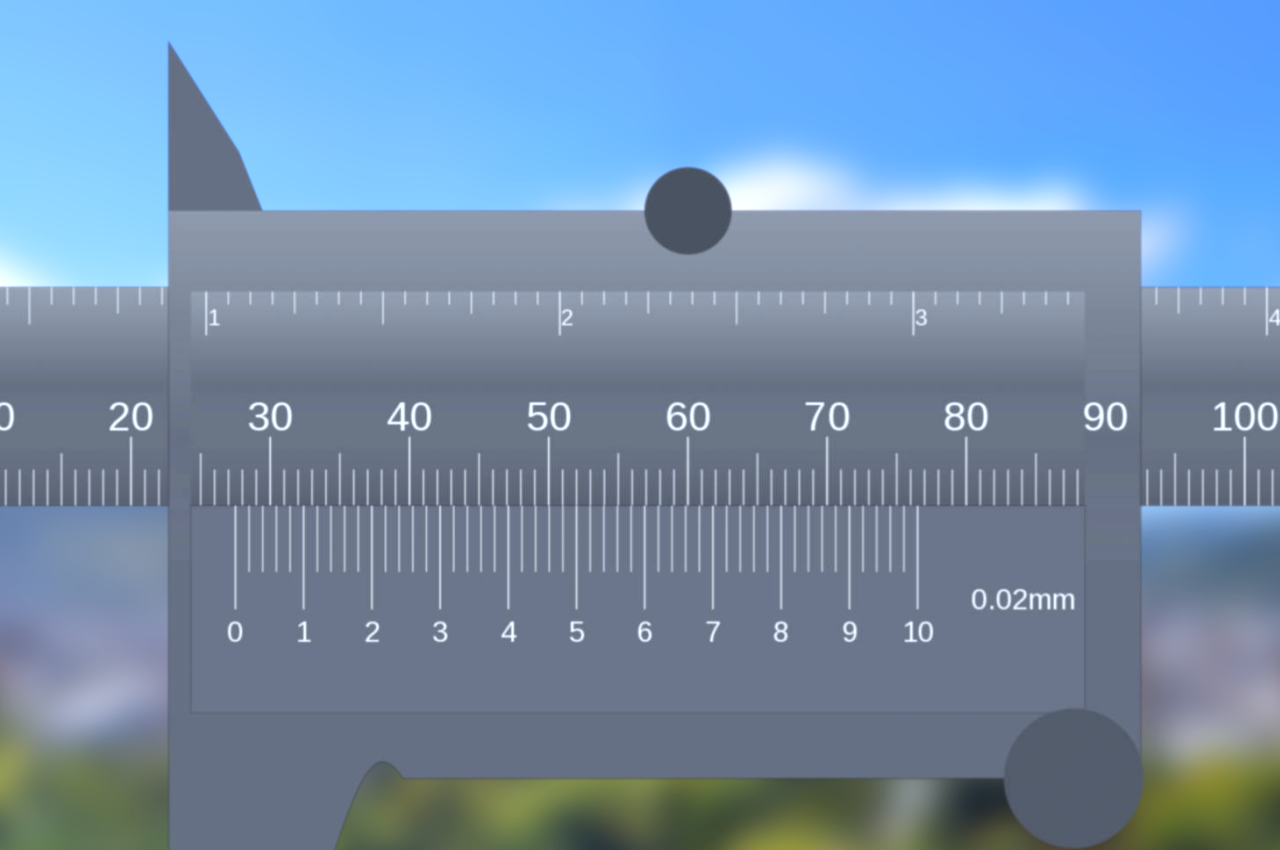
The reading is **27.5** mm
